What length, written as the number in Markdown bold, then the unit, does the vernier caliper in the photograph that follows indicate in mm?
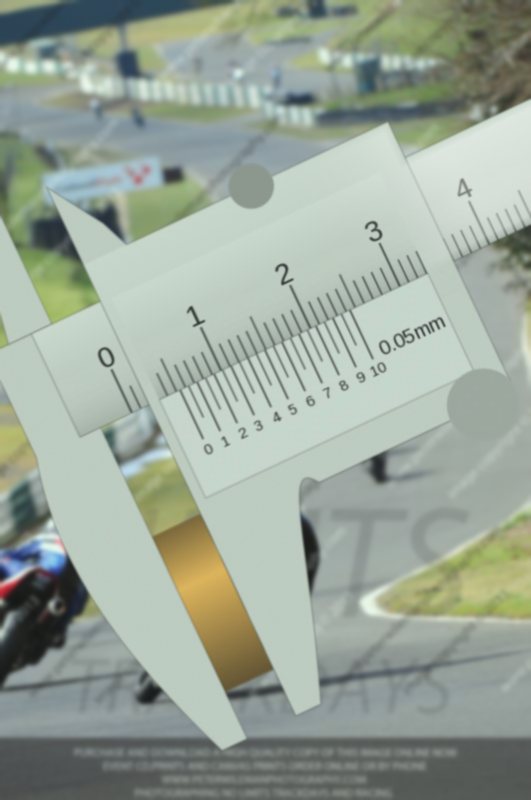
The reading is **5.4** mm
